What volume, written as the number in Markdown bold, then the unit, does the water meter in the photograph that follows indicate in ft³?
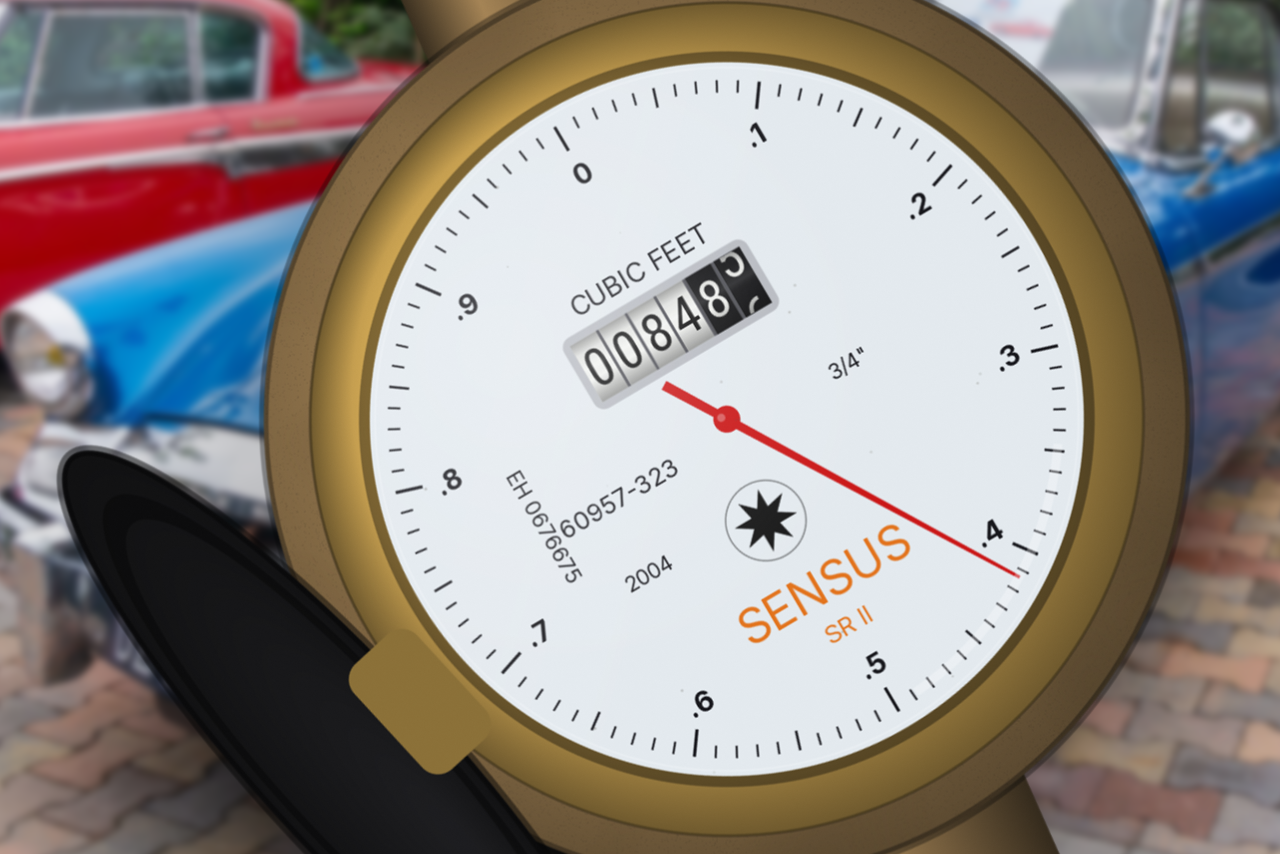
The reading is **8485.41** ft³
